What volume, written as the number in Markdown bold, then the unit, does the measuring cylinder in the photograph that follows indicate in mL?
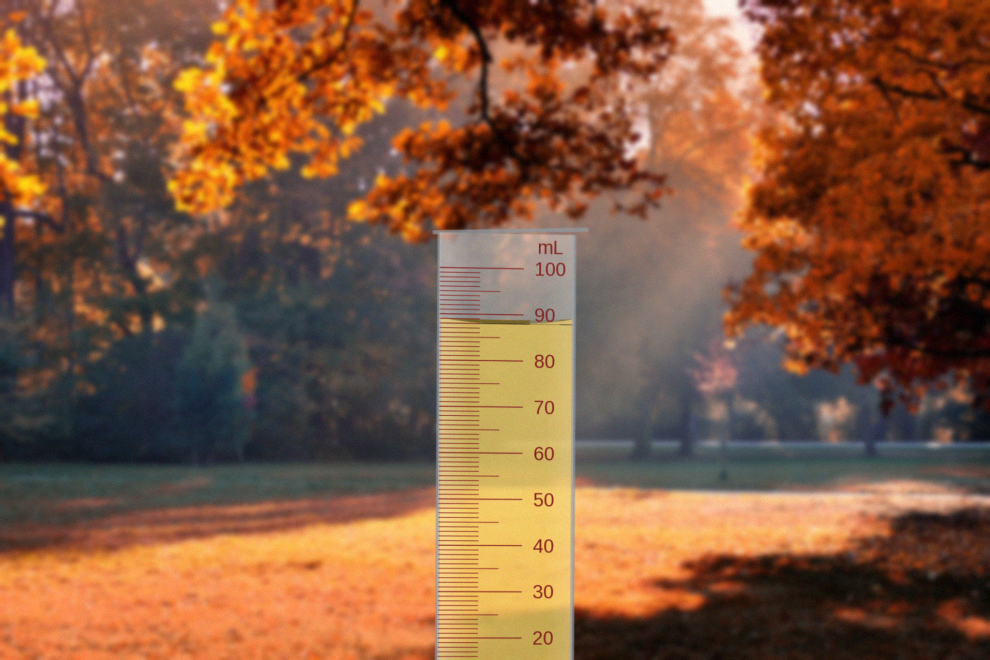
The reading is **88** mL
